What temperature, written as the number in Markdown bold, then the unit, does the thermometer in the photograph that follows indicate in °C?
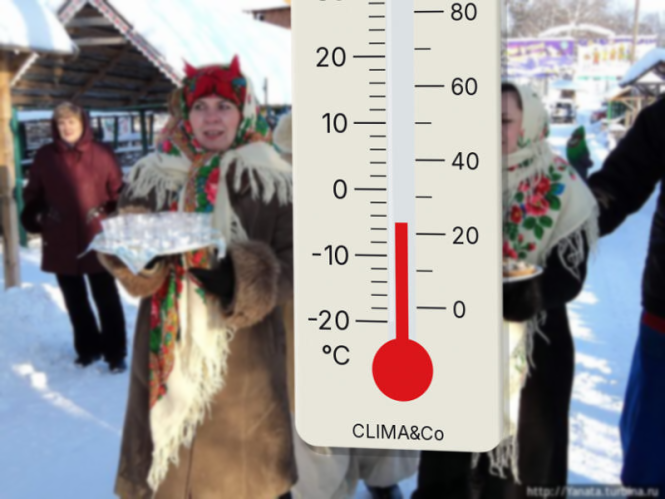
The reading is **-5** °C
